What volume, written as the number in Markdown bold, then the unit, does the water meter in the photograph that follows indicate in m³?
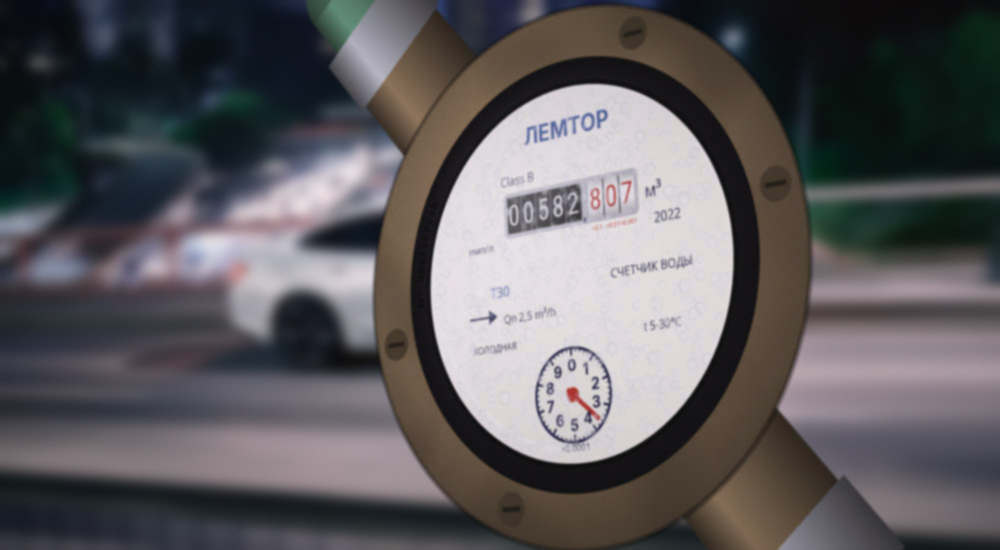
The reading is **582.8073** m³
